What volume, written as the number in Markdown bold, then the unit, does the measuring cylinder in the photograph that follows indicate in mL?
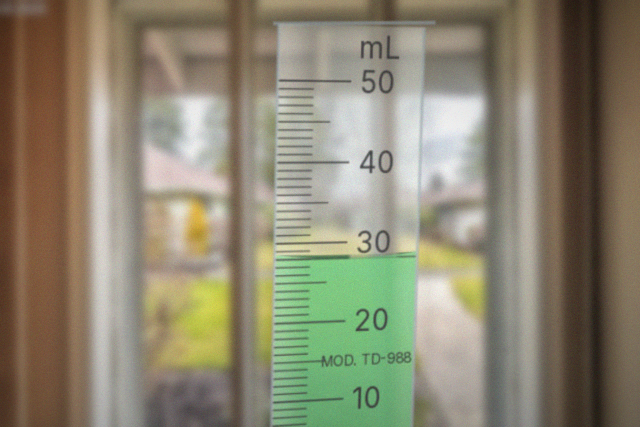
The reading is **28** mL
